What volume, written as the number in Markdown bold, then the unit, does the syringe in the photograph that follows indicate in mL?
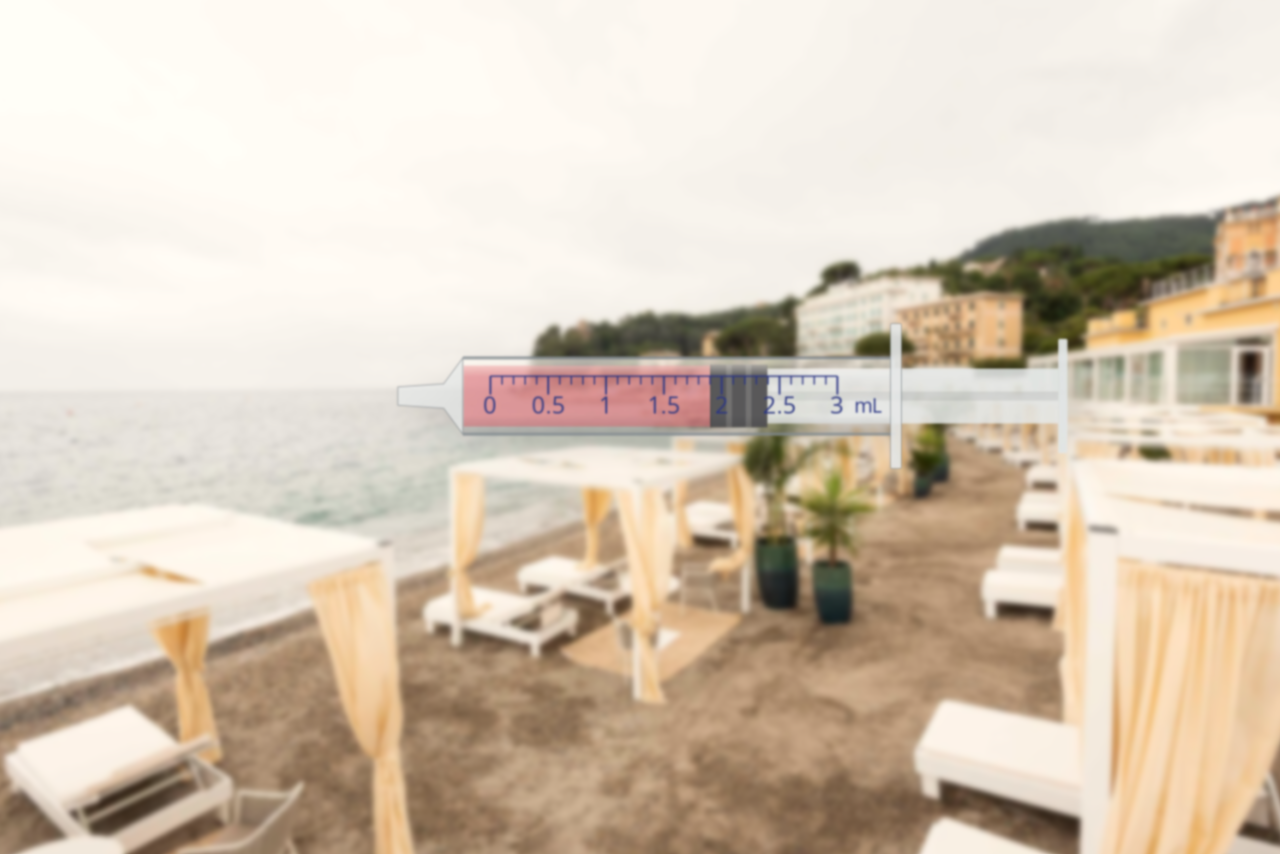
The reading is **1.9** mL
